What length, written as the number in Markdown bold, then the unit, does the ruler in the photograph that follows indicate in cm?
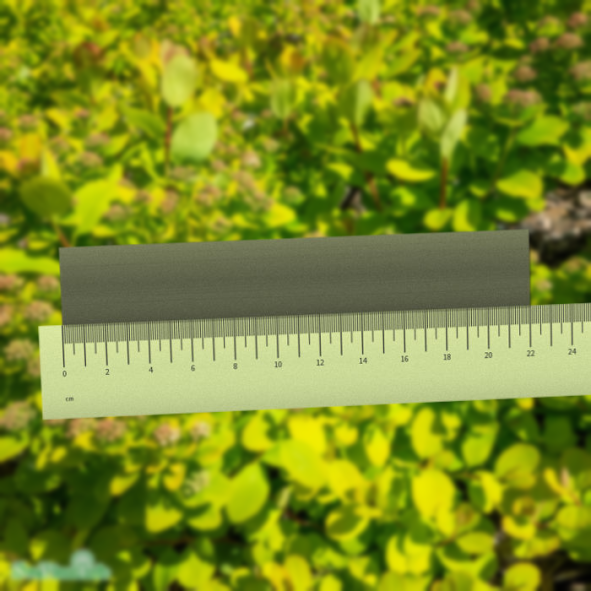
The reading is **22** cm
